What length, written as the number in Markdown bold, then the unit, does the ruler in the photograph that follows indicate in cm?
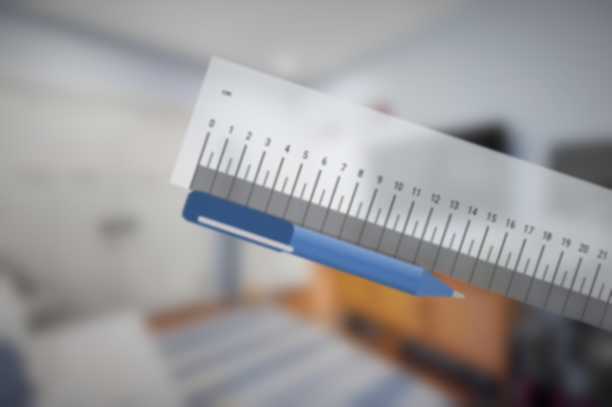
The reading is **15** cm
